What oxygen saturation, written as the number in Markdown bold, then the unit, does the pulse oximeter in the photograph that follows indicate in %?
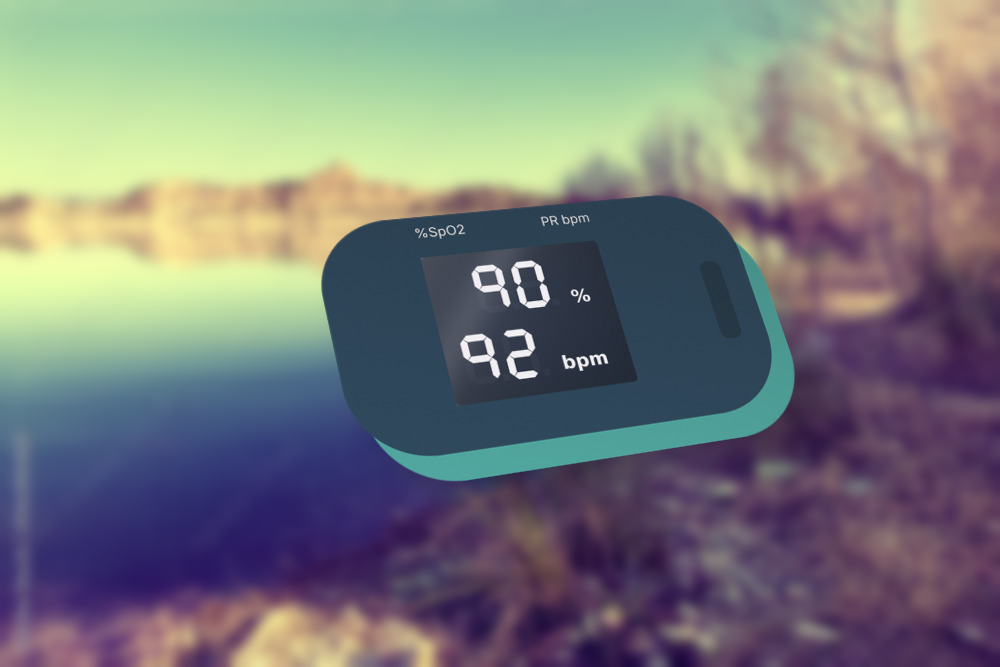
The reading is **90** %
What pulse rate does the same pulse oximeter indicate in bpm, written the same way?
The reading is **92** bpm
